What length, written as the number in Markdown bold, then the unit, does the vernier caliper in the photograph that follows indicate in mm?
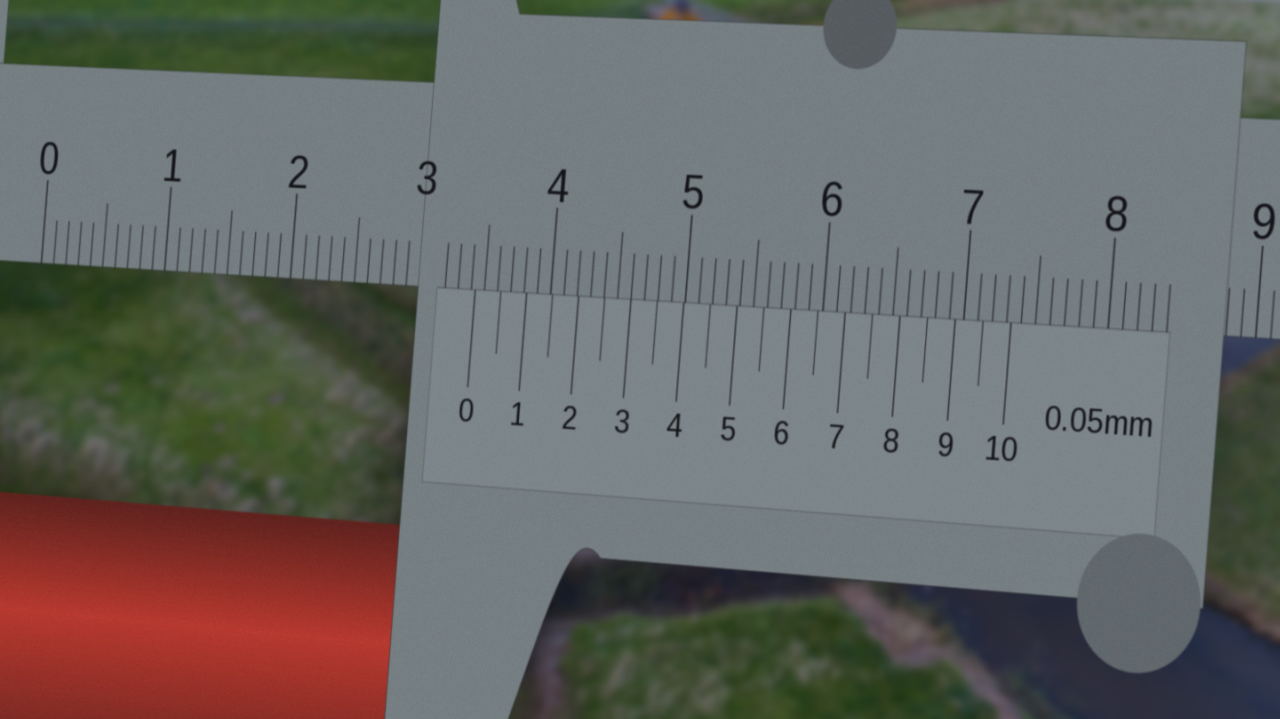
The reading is **34.3** mm
